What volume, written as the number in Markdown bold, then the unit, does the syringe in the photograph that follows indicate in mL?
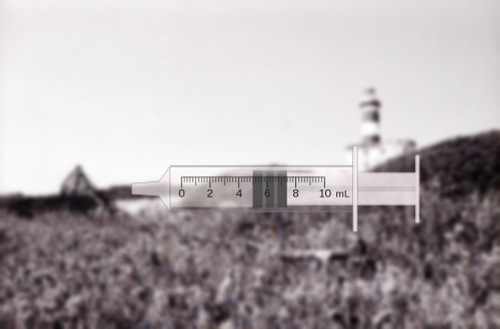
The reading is **5** mL
